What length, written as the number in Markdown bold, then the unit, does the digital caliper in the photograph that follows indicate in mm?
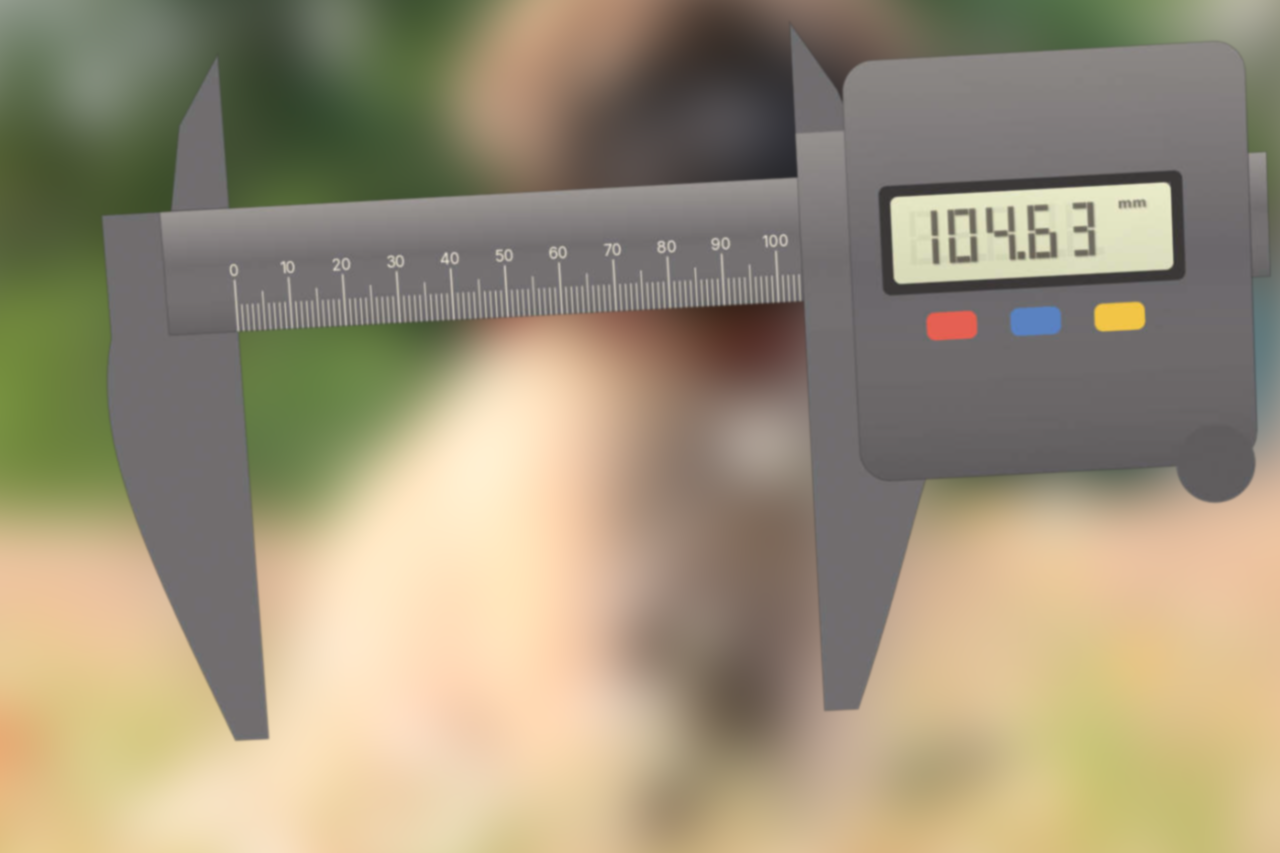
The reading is **104.63** mm
